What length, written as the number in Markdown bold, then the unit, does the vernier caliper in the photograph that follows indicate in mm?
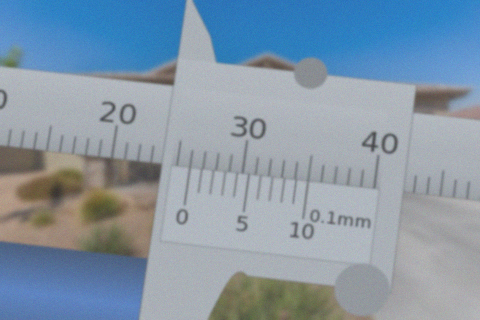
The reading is **26.0** mm
